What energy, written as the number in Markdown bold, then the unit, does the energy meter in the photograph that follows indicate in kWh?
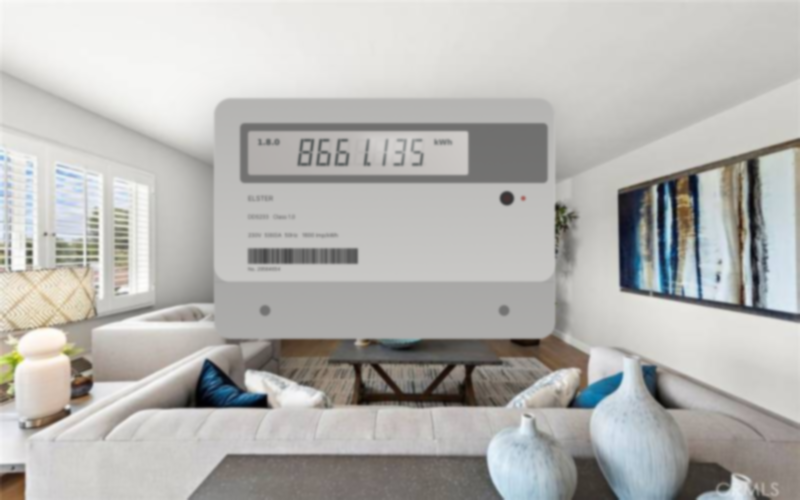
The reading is **8661.135** kWh
